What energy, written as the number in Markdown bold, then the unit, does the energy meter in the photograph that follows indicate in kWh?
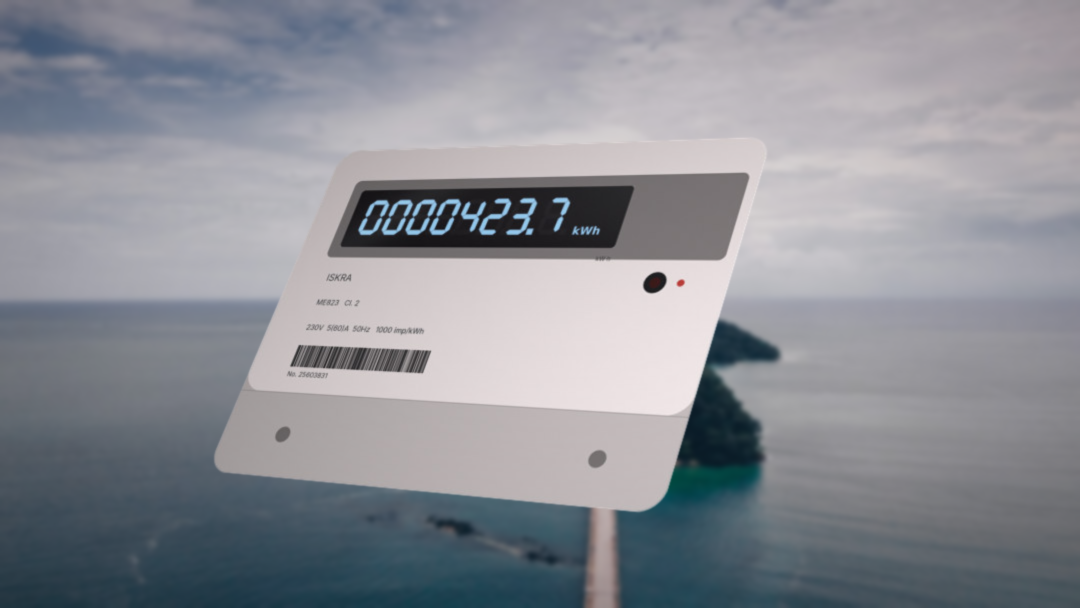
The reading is **423.7** kWh
